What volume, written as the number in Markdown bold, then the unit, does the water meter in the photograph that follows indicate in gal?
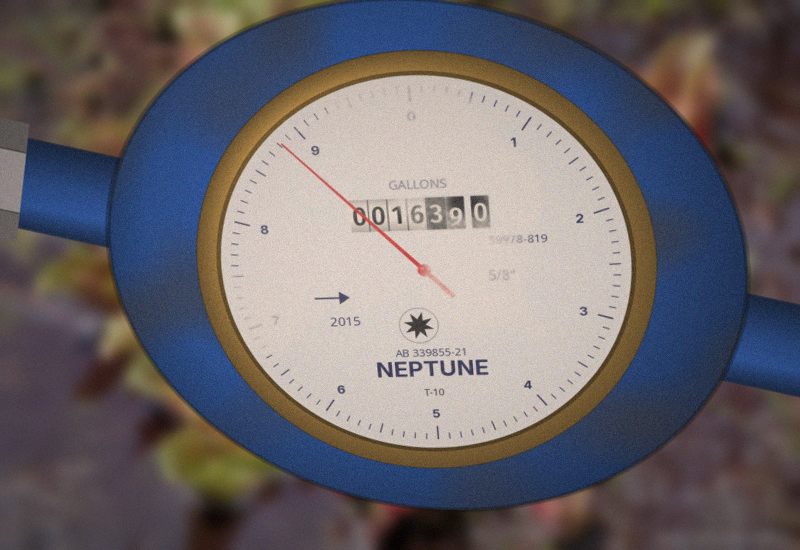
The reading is **16388.8** gal
